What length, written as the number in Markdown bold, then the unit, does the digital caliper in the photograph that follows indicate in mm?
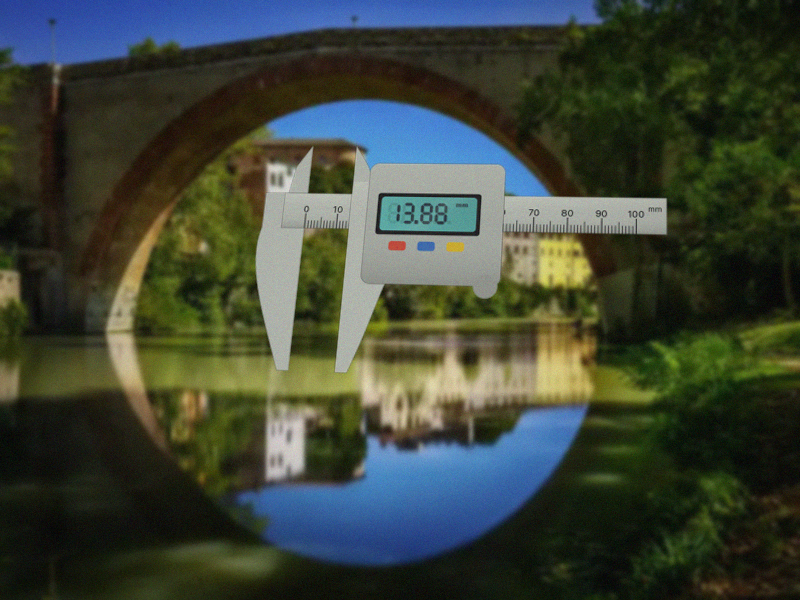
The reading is **13.88** mm
